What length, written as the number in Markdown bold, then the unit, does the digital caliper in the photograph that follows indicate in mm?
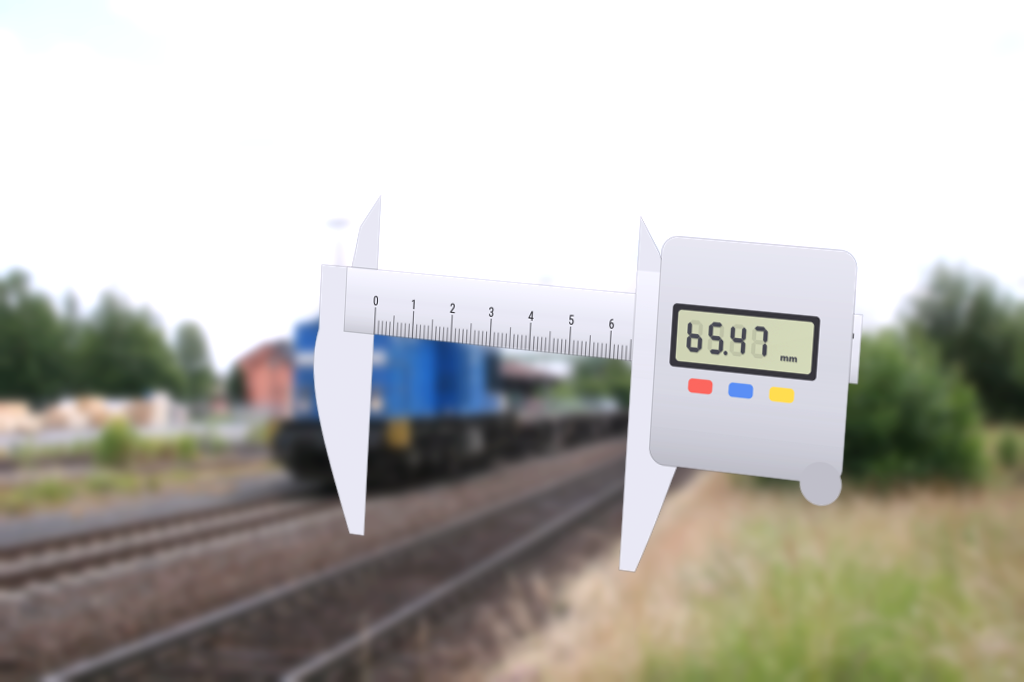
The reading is **65.47** mm
